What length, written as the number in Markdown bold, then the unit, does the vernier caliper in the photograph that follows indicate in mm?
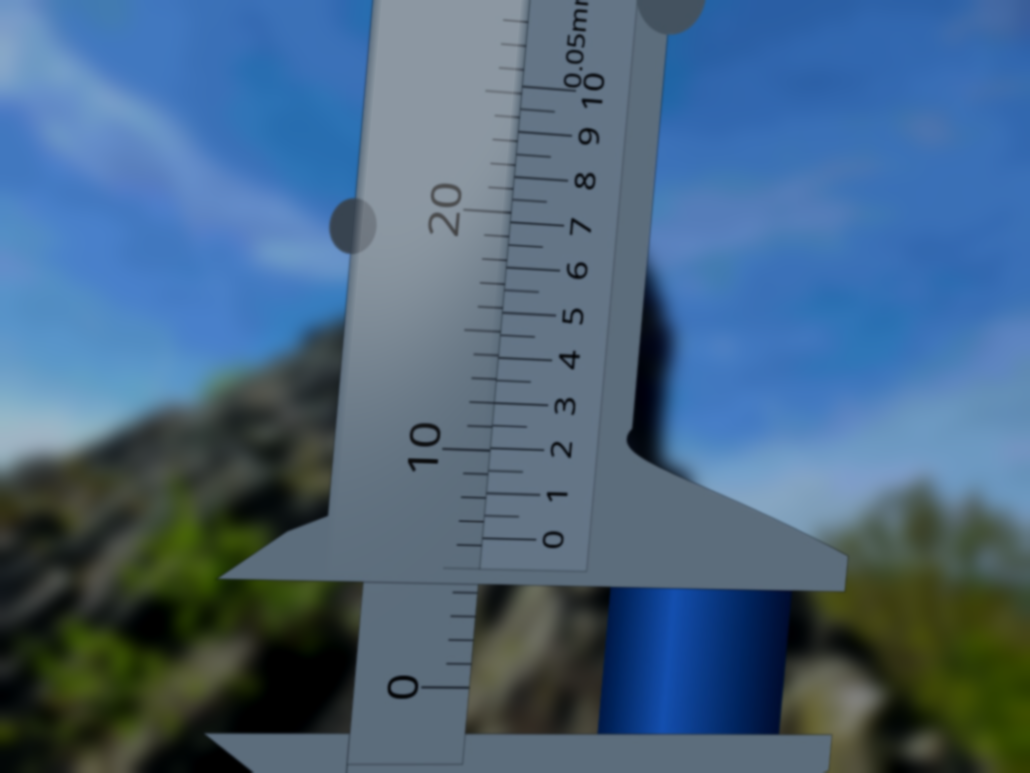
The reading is **6.3** mm
